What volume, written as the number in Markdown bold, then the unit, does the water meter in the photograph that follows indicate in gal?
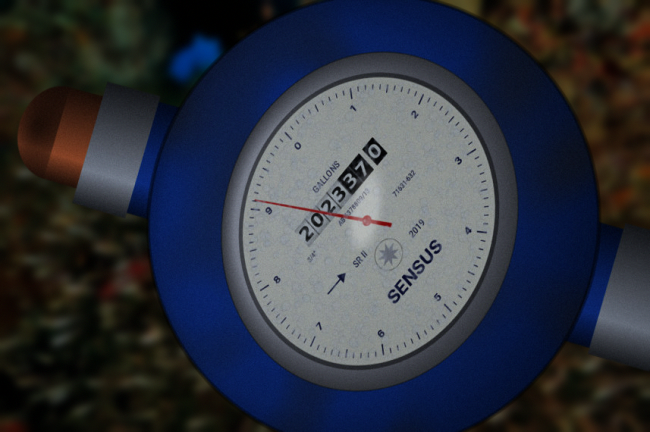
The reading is **2023369.1** gal
